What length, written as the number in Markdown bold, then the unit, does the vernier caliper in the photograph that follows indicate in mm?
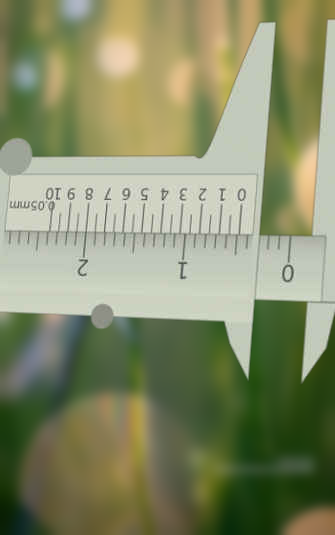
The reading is **4.8** mm
